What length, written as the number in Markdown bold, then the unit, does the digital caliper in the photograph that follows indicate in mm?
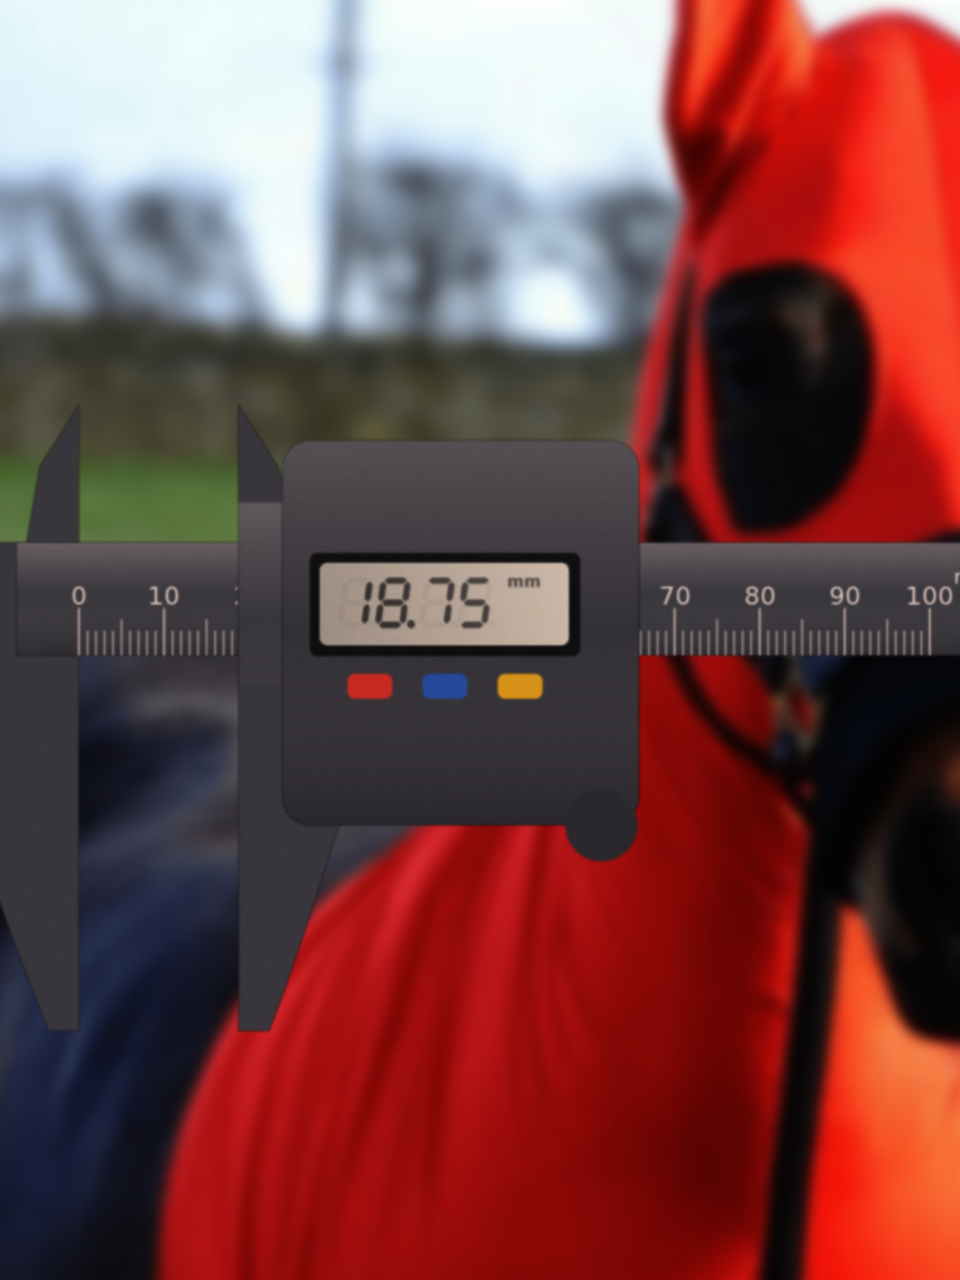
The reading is **18.75** mm
